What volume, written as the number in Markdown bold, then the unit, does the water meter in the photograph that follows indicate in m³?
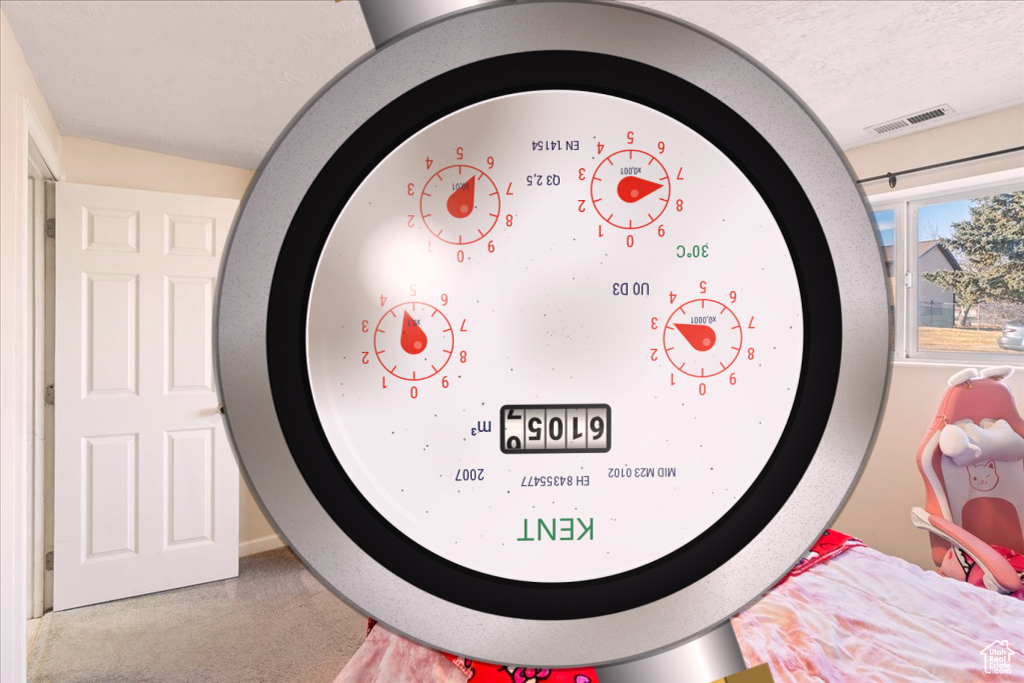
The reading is **61056.4573** m³
